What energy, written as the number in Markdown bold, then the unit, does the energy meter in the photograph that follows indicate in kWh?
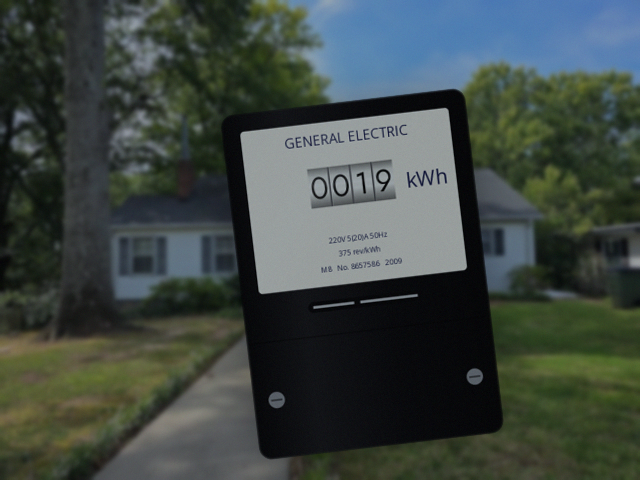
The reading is **19** kWh
